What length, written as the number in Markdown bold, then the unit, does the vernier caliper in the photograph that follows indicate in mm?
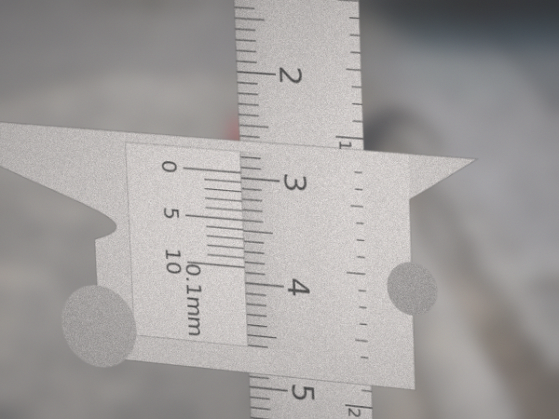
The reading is **29.5** mm
